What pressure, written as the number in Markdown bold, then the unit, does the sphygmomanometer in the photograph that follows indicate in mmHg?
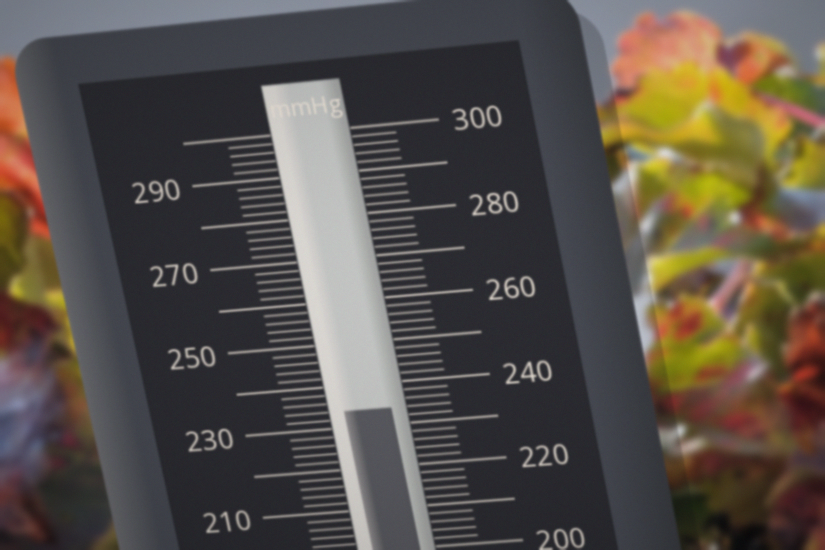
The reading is **234** mmHg
